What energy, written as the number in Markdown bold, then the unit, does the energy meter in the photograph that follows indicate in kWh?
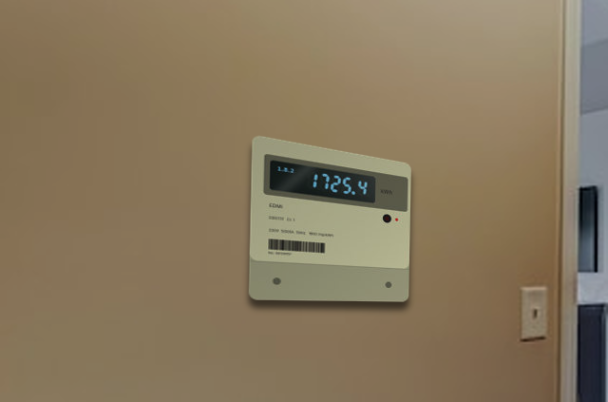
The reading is **1725.4** kWh
